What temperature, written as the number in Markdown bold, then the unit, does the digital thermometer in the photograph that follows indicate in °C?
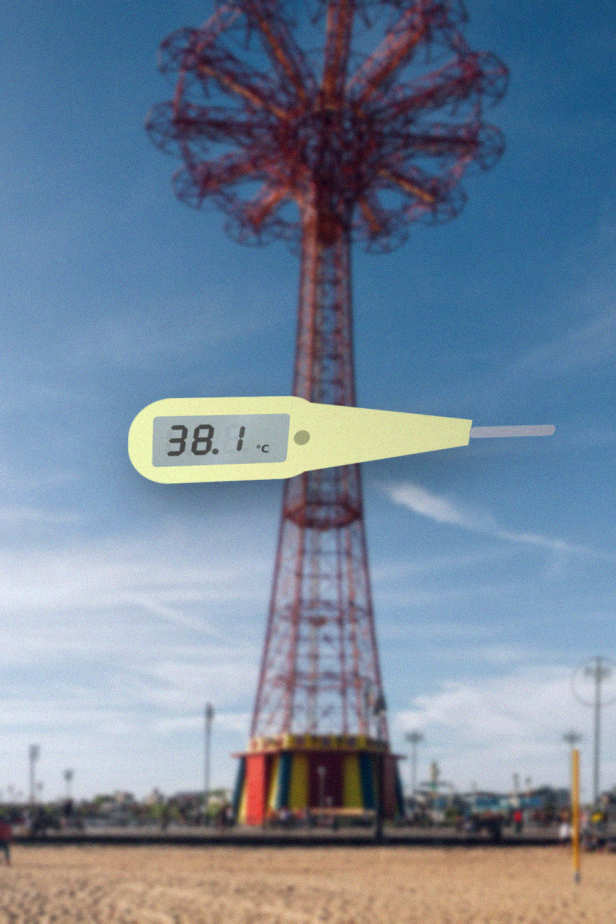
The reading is **38.1** °C
